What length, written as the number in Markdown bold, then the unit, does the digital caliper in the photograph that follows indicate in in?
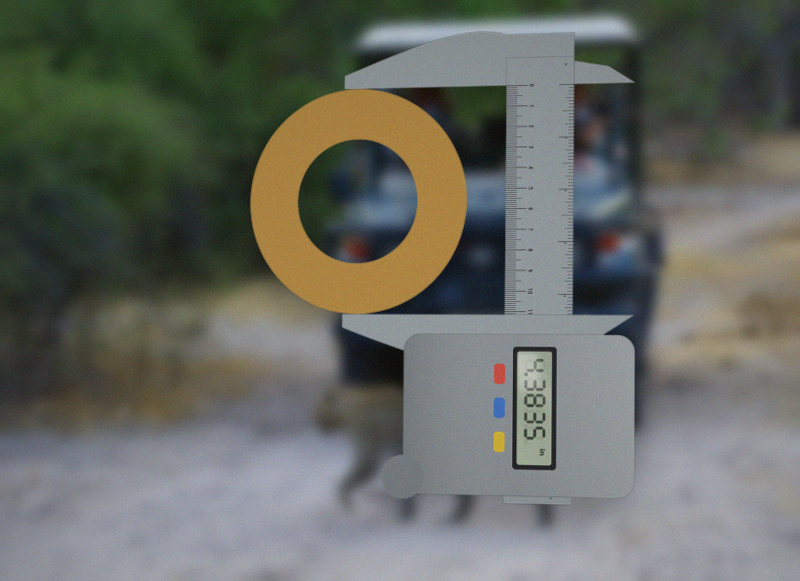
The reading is **4.3835** in
